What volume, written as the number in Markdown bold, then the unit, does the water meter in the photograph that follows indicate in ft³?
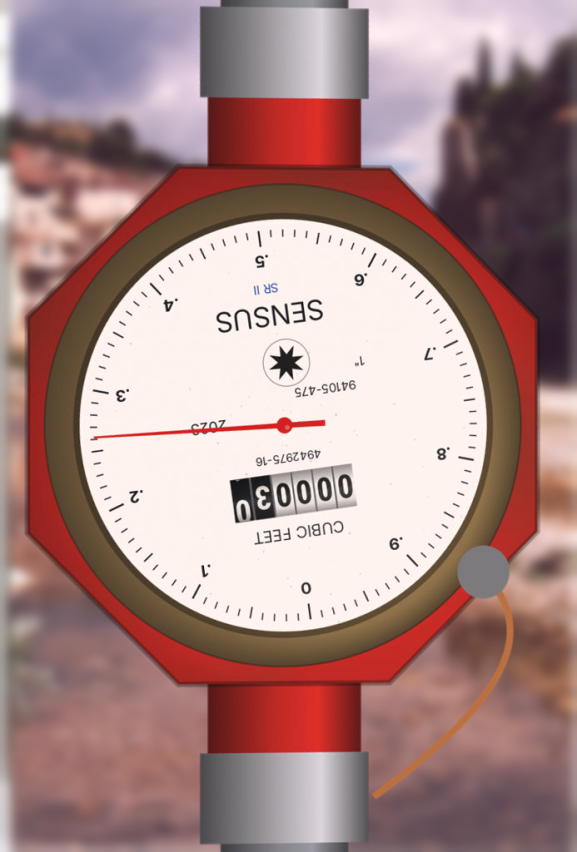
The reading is **30.26** ft³
